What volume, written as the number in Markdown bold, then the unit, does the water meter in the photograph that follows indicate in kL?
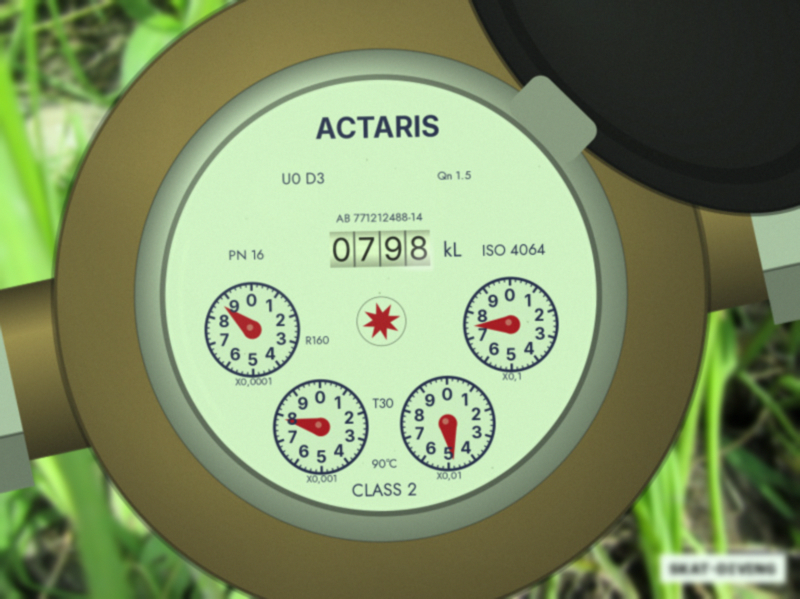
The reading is **798.7478** kL
